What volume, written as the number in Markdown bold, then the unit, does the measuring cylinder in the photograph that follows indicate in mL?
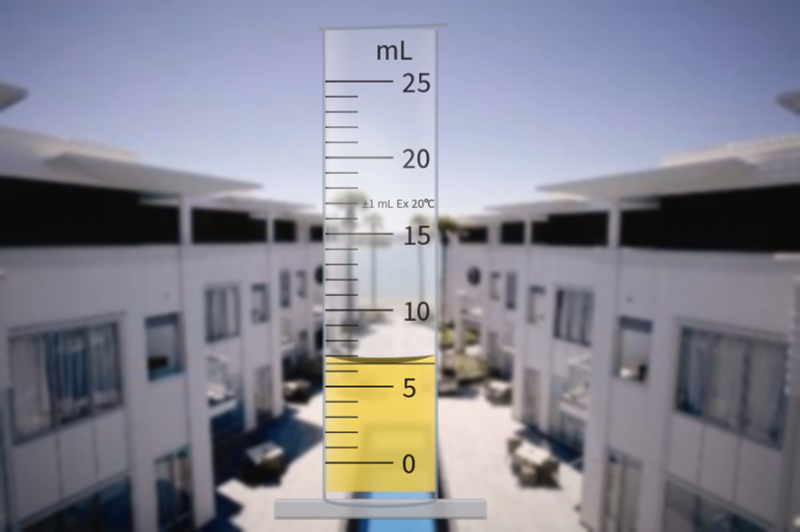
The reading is **6.5** mL
